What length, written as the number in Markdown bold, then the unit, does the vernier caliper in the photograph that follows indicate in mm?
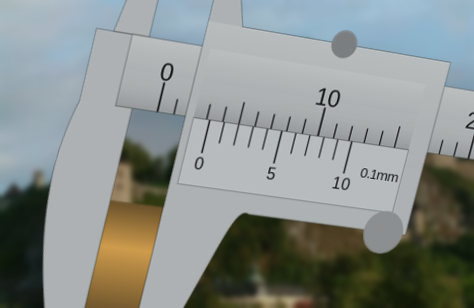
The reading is **3.2** mm
